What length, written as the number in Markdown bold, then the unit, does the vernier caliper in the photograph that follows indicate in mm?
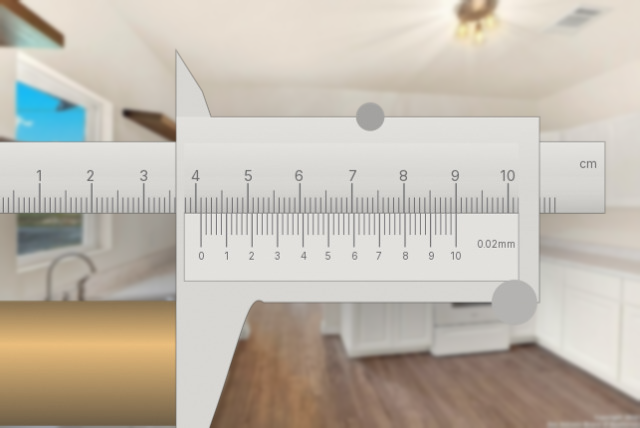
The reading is **41.0** mm
